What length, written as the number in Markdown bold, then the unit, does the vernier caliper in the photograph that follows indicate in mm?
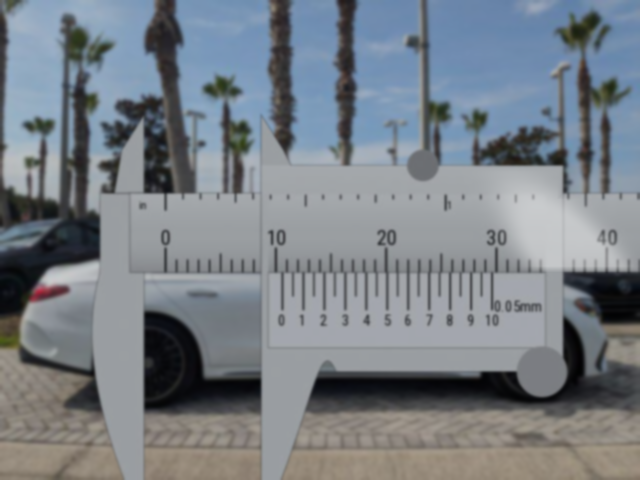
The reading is **10.6** mm
